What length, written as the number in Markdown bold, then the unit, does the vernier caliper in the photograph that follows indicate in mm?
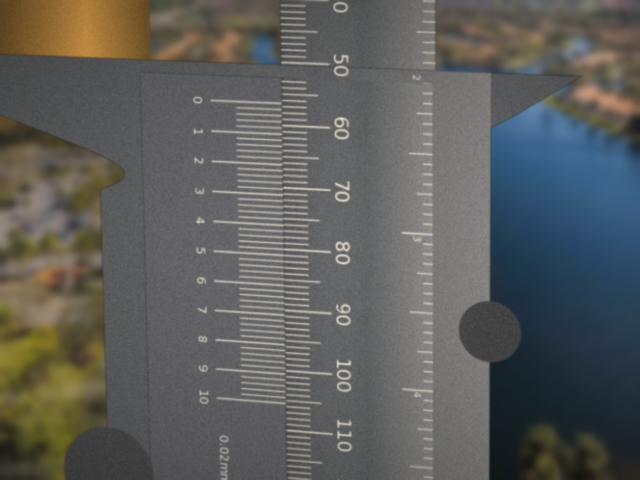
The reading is **56.5** mm
